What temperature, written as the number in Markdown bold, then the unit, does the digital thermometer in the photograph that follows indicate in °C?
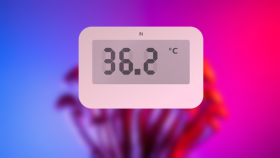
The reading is **36.2** °C
